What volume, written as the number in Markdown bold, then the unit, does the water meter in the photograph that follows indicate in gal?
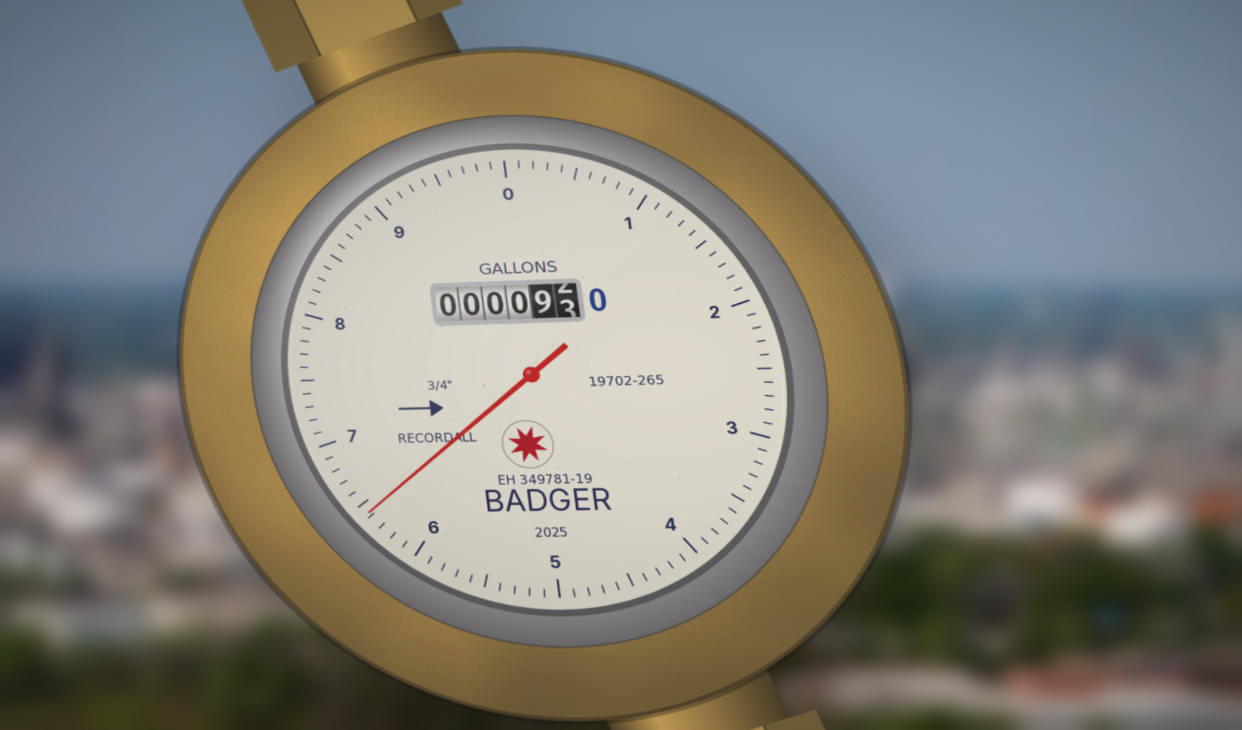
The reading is **926.4** gal
